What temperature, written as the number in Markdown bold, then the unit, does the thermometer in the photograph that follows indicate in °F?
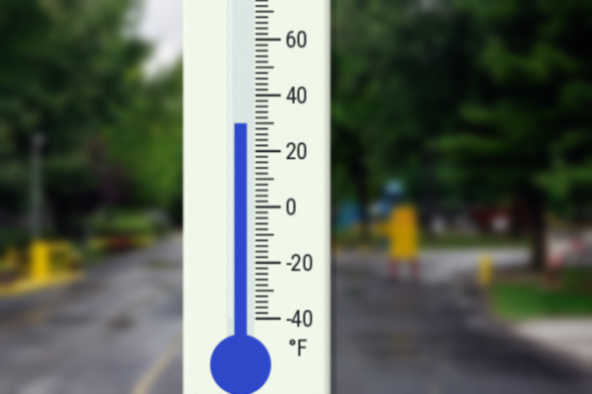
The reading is **30** °F
